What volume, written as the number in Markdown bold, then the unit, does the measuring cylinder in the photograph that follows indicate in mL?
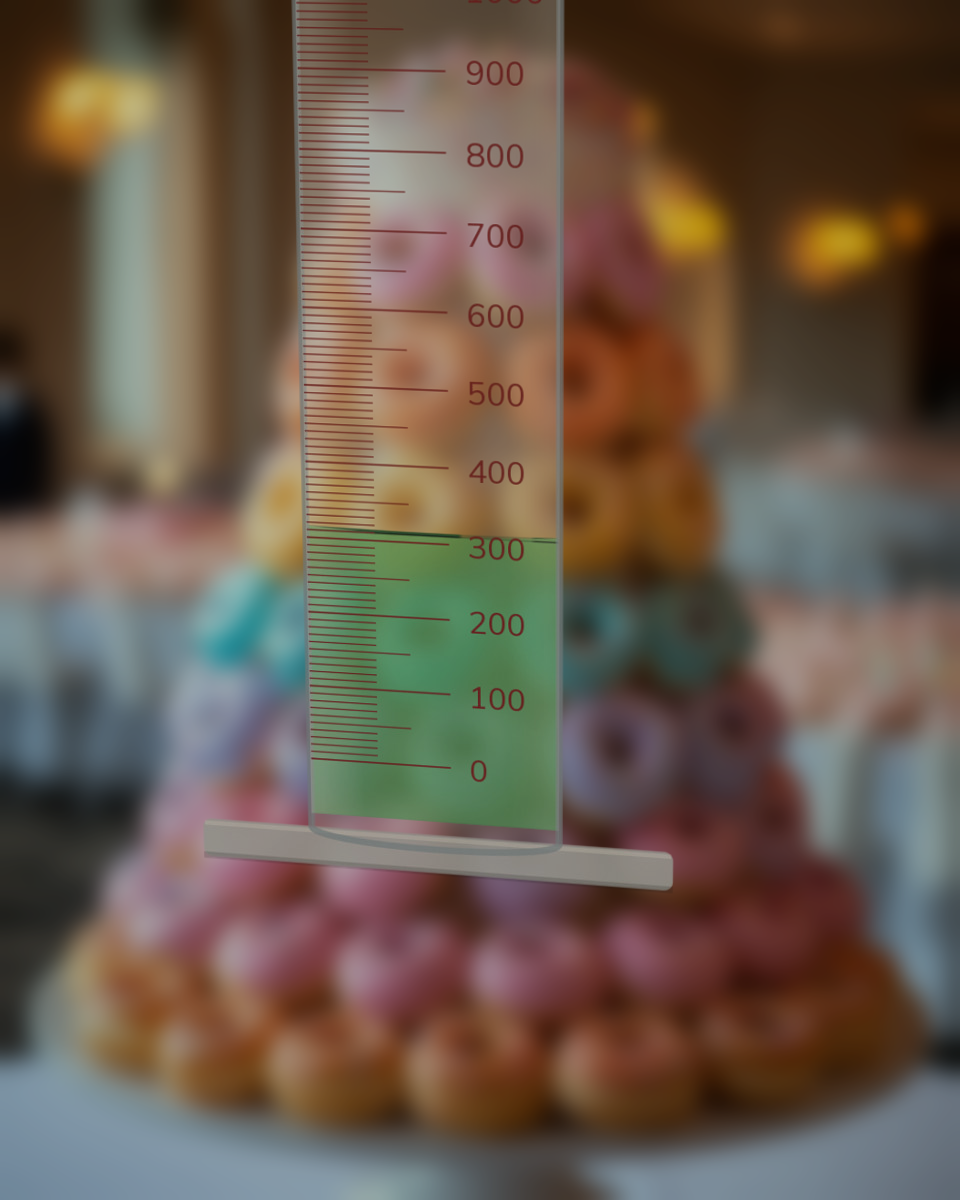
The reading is **310** mL
